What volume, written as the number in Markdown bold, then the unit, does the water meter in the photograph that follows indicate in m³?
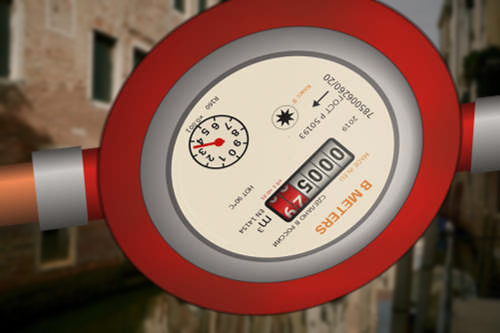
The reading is **5.293** m³
